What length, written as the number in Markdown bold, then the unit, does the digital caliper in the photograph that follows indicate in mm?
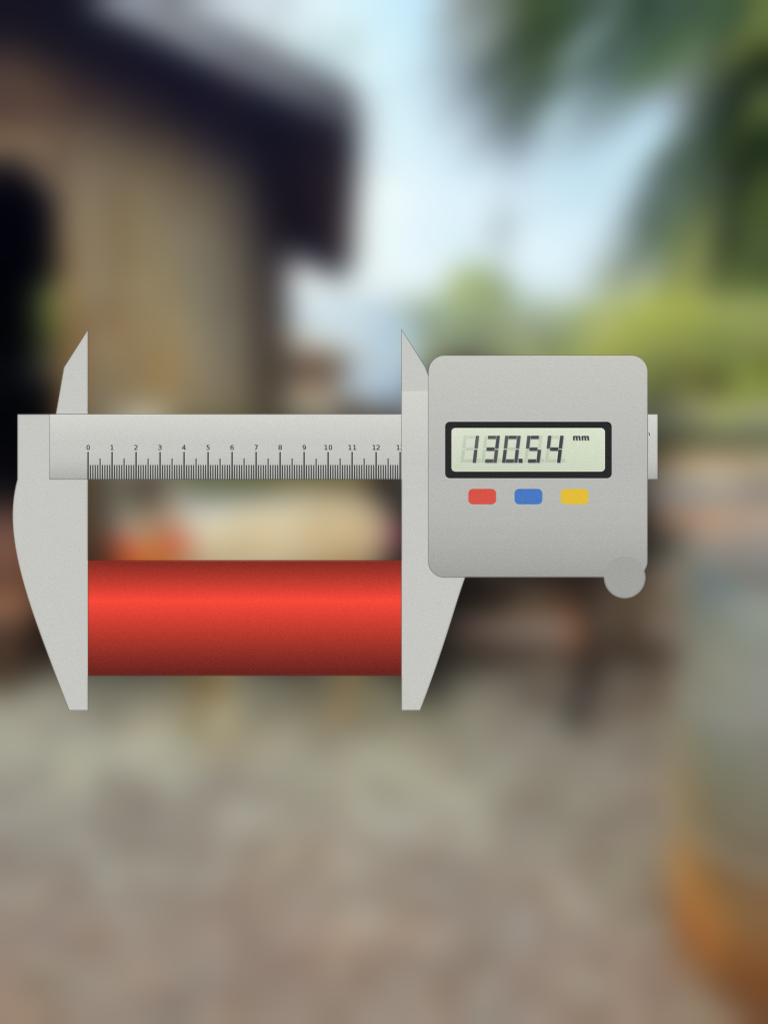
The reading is **130.54** mm
